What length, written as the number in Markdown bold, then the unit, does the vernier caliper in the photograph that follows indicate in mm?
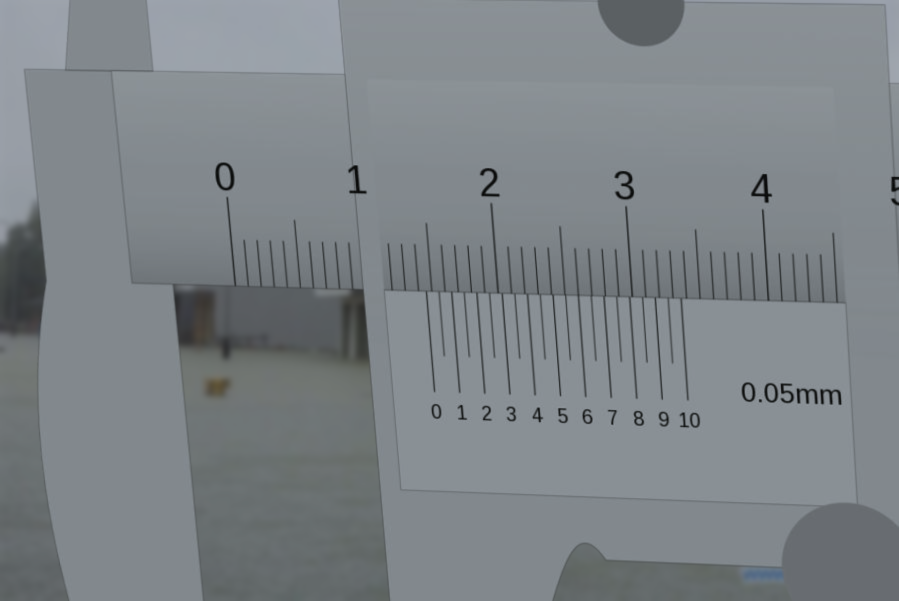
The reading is **14.6** mm
